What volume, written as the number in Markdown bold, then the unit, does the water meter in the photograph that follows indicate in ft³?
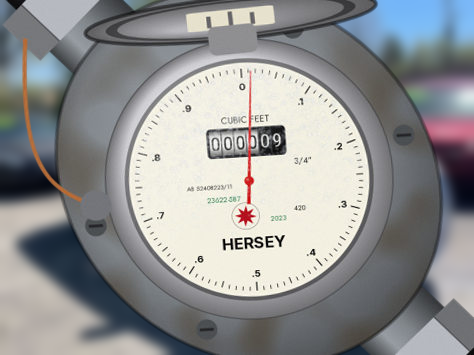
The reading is **9.01** ft³
